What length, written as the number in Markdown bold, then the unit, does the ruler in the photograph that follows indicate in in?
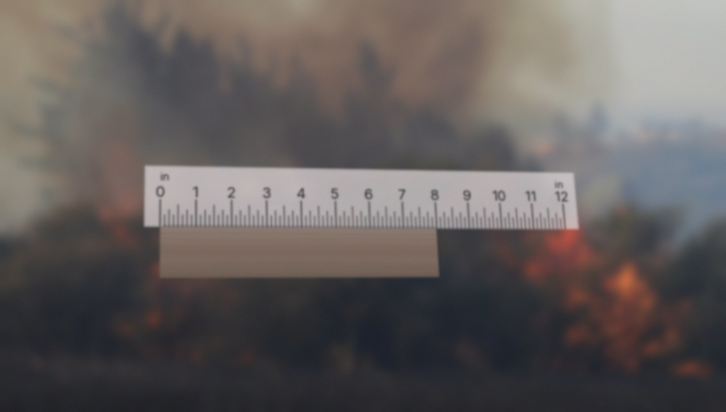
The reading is **8** in
